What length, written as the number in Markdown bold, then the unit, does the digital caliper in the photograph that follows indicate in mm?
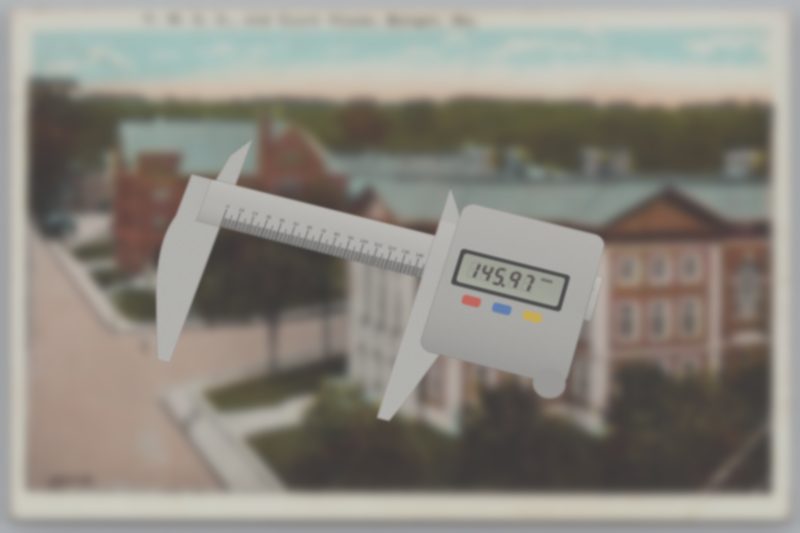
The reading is **145.97** mm
